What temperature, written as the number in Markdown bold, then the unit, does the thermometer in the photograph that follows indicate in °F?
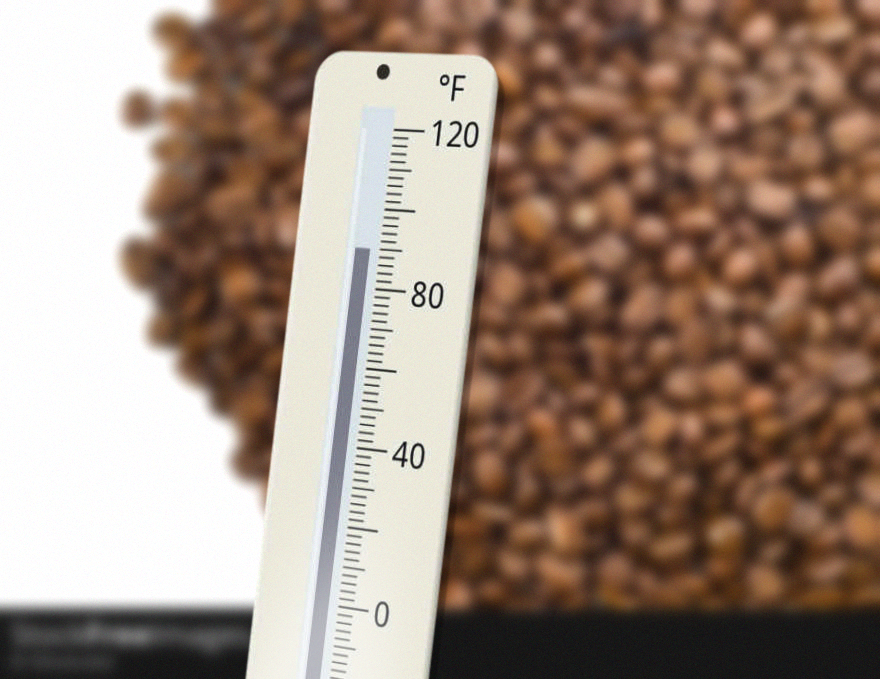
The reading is **90** °F
